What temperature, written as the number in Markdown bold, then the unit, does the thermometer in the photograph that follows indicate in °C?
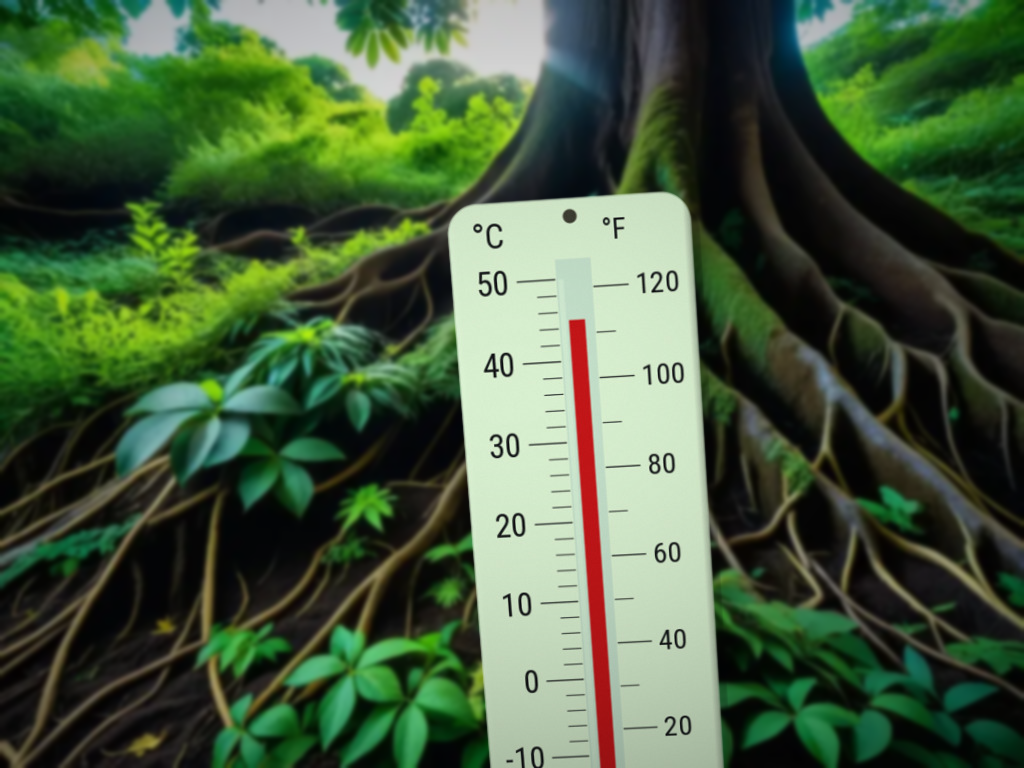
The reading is **45** °C
